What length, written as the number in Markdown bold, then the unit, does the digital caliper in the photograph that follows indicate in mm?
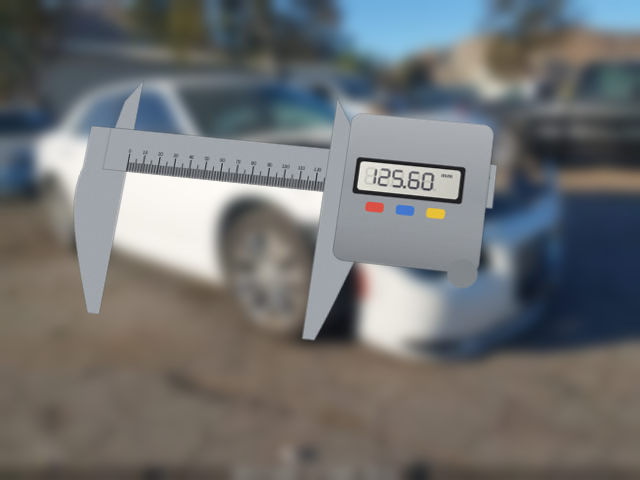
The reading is **125.60** mm
